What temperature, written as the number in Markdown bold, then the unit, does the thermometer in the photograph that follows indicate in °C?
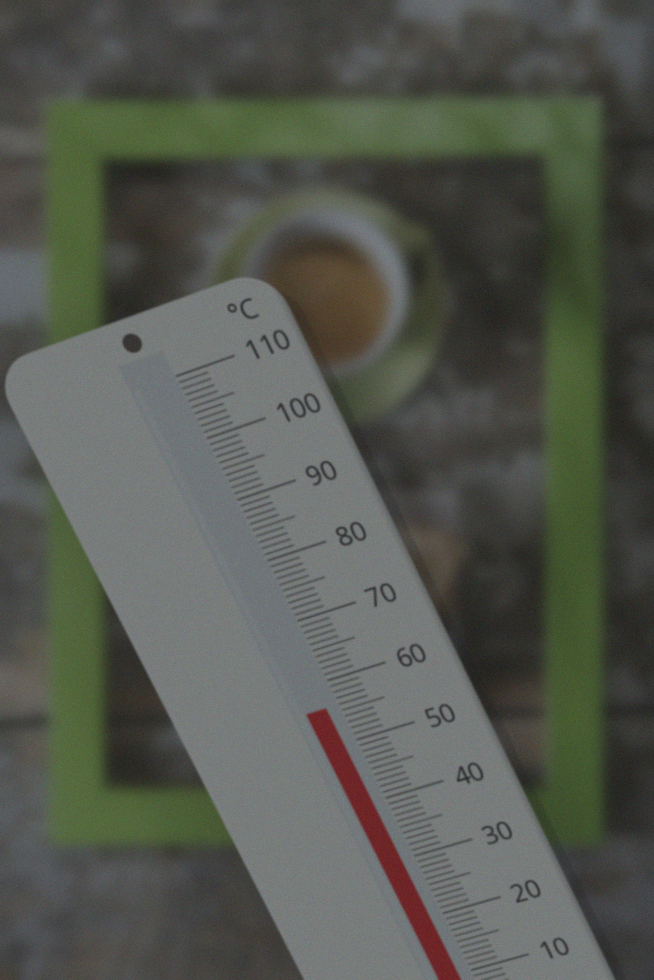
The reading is **56** °C
